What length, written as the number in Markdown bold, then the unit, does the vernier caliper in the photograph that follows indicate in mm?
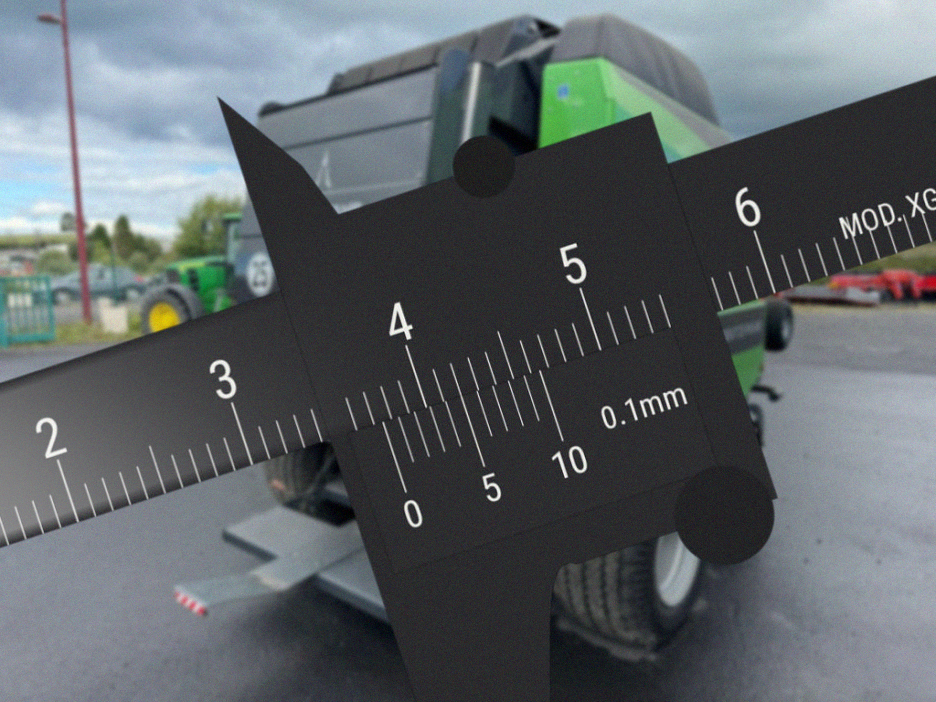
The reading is **37.5** mm
